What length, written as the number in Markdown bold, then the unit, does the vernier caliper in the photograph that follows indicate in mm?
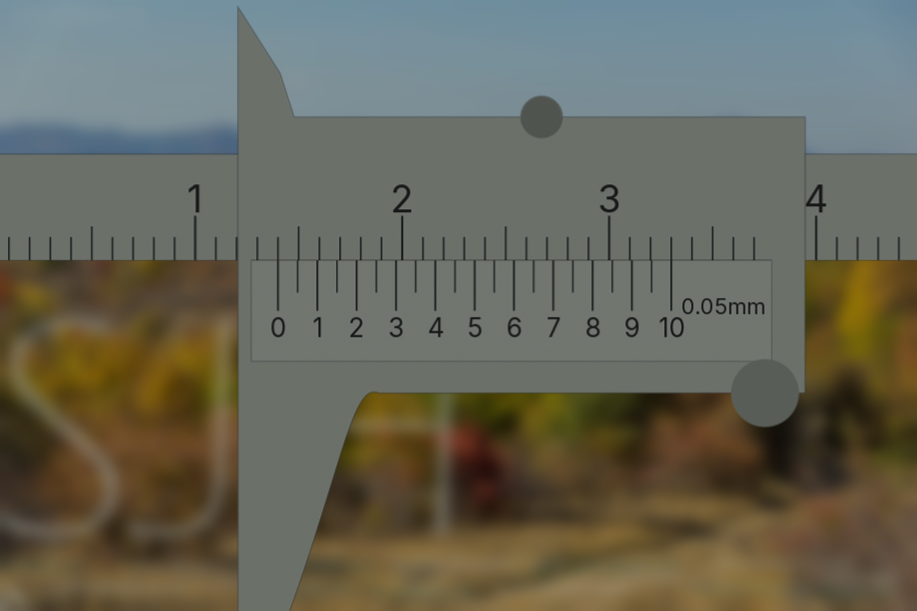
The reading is **14.0** mm
